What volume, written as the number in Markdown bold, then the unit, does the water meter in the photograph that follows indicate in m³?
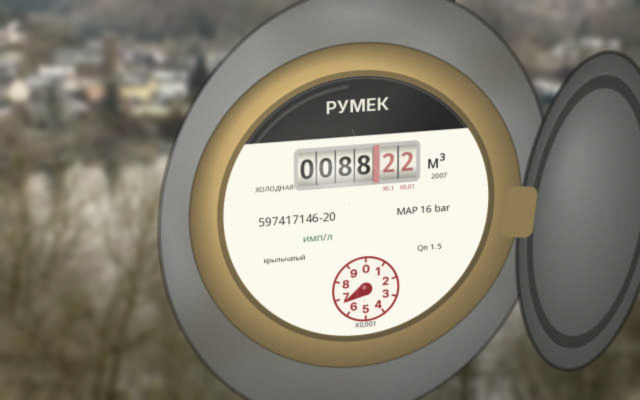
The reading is **88.226** m³
